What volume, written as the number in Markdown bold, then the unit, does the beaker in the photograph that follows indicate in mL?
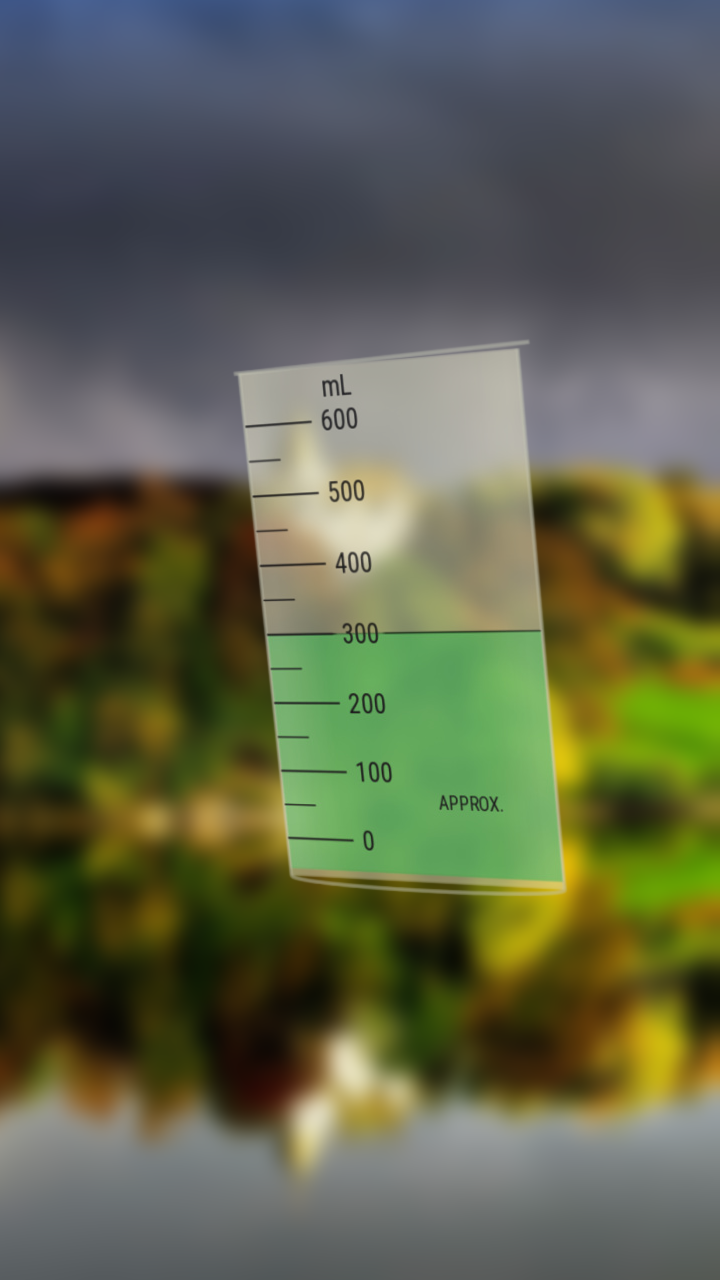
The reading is **300** mL
